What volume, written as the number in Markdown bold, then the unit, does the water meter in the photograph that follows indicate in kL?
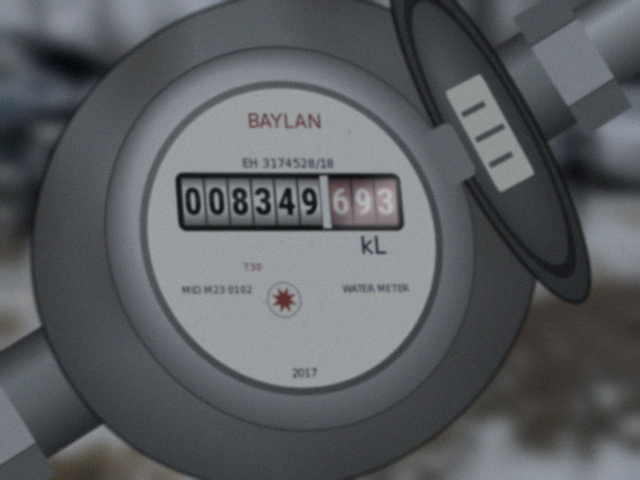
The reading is **8349.693** kL
